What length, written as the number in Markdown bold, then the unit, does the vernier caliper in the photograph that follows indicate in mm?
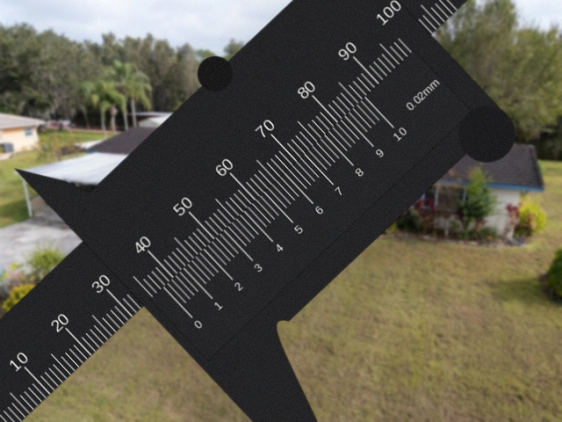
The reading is **37.6** mm
